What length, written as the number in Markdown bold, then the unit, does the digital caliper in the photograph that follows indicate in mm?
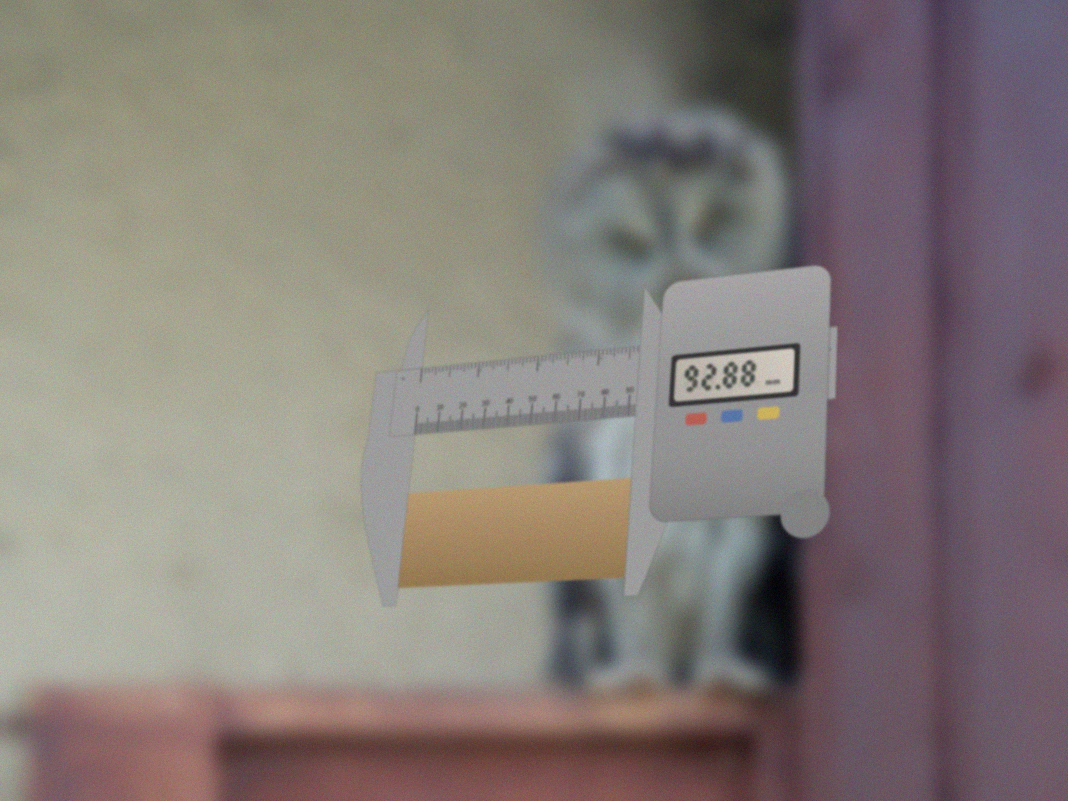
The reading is **92.88** mm
